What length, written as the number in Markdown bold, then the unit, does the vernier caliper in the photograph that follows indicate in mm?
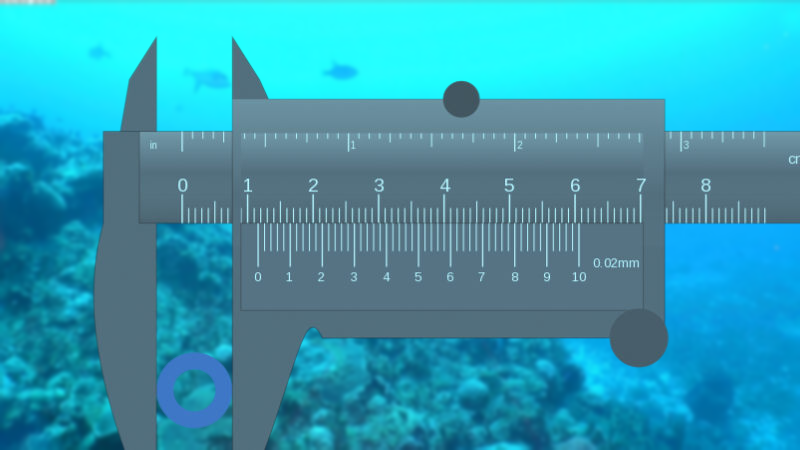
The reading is **11.6** mm
